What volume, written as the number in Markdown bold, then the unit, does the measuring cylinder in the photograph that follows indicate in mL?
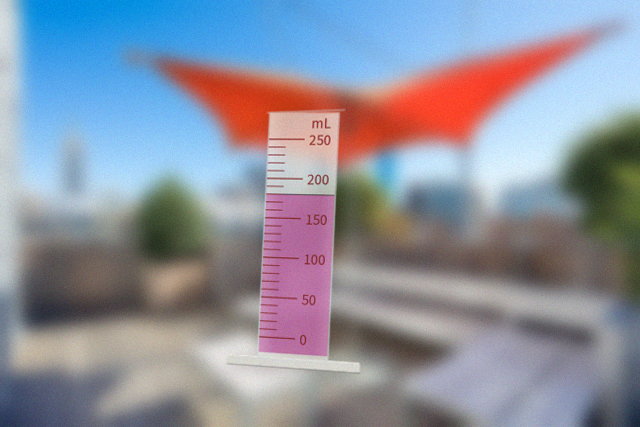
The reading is **180** mL
